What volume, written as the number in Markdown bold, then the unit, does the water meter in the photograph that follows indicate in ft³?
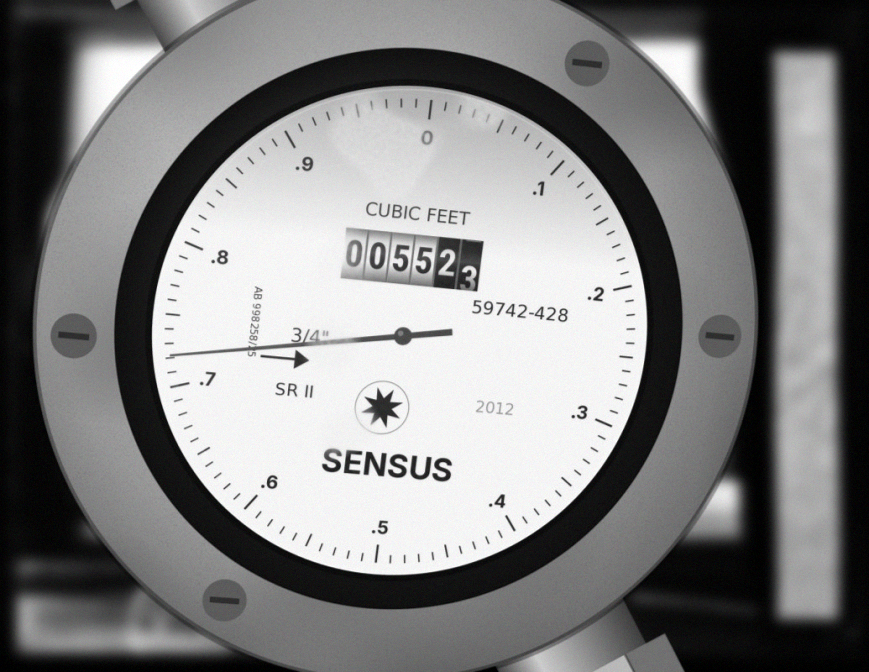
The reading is **5522.72** ft³
